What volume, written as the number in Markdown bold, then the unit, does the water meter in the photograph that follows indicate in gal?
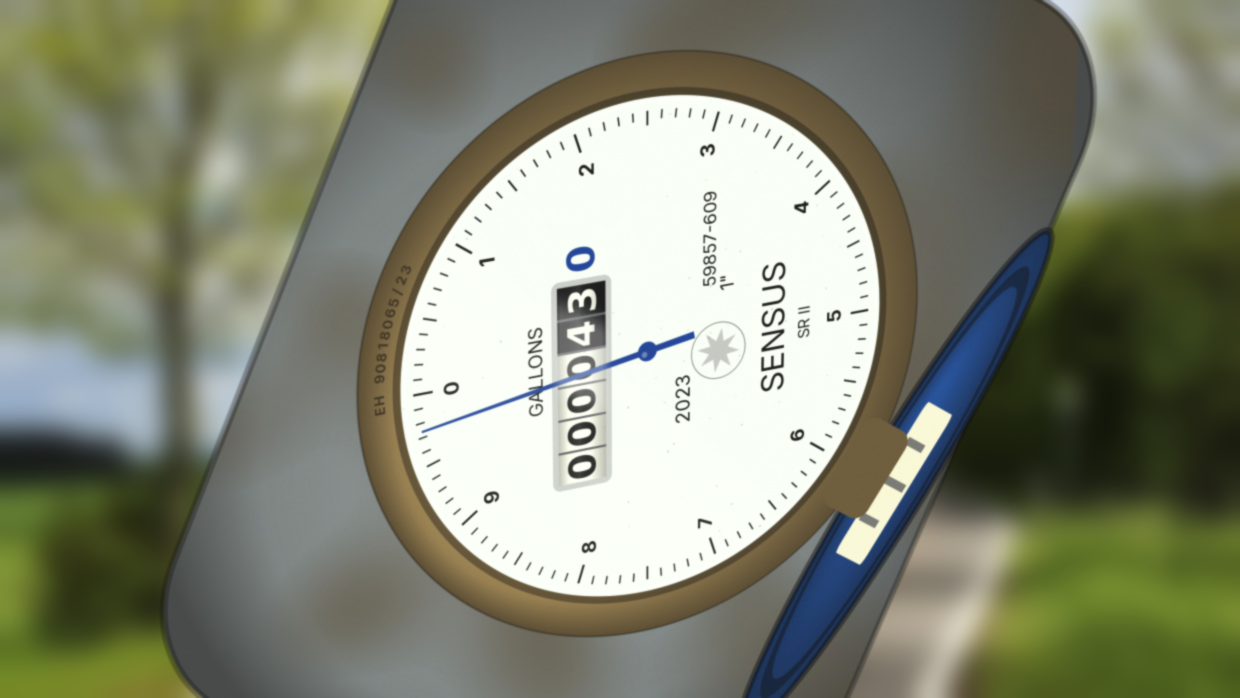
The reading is **429.7** gal
